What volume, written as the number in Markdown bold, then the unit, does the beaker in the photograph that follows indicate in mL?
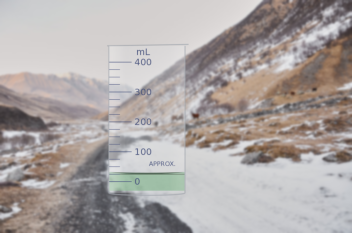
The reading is **25** mL
